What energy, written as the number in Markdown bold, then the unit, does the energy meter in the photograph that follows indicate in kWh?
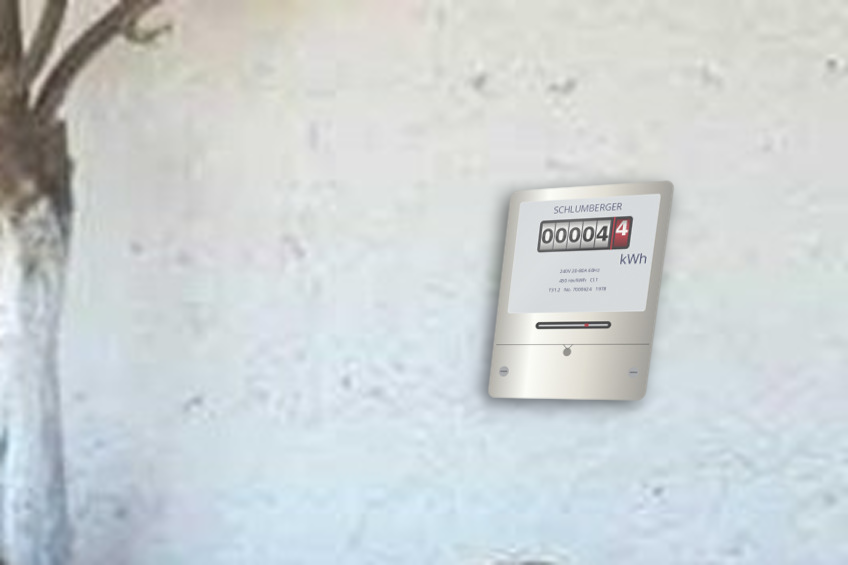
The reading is **4.4** kWh
